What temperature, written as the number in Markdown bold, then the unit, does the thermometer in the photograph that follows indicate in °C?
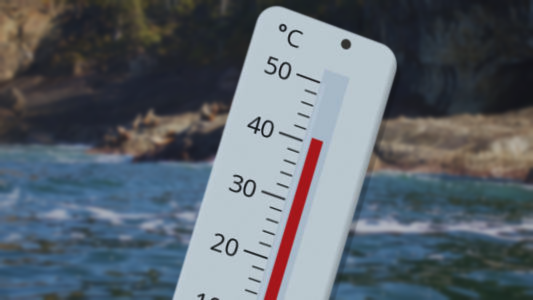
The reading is **41** °C
